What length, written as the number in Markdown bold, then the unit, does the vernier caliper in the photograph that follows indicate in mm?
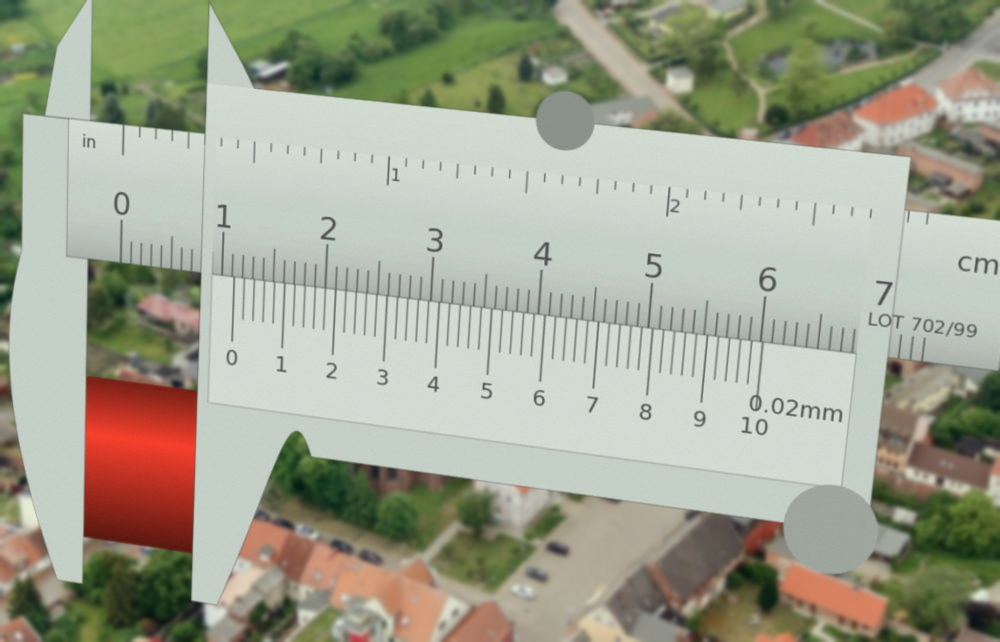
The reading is **11.2** mm
